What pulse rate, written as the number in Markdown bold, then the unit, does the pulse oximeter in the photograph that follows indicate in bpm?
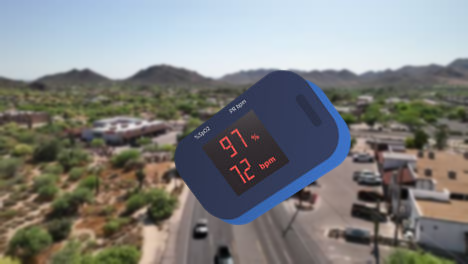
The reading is **72** bpm
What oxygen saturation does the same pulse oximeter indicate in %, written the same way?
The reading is **97** %
